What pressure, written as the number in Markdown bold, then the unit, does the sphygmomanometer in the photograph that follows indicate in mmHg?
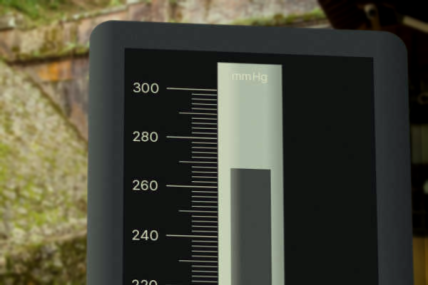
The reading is **268** mmHg
